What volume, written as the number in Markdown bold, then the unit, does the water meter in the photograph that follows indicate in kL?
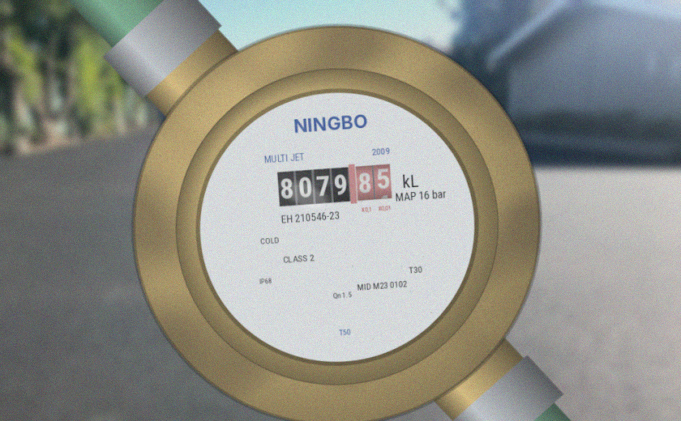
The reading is **8079.85** kL
